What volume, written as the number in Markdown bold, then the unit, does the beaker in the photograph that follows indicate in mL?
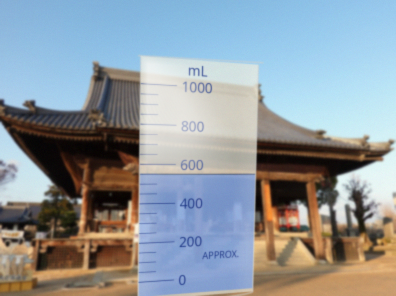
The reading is **550** mL
